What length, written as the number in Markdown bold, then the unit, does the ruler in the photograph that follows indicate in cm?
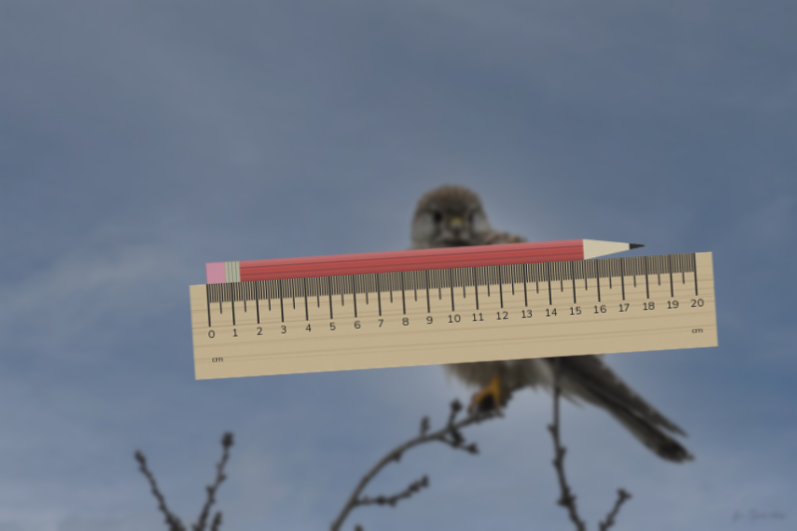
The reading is **18** cm
